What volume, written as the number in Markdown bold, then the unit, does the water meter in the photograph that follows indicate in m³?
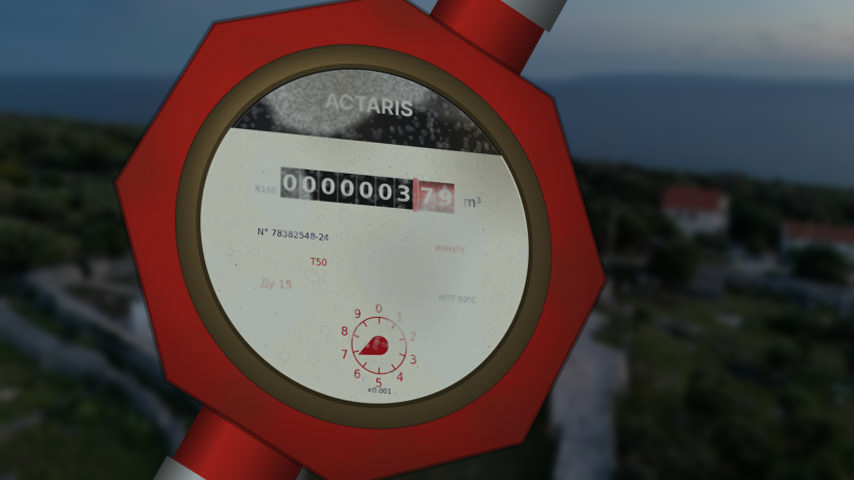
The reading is **3.796** m³
